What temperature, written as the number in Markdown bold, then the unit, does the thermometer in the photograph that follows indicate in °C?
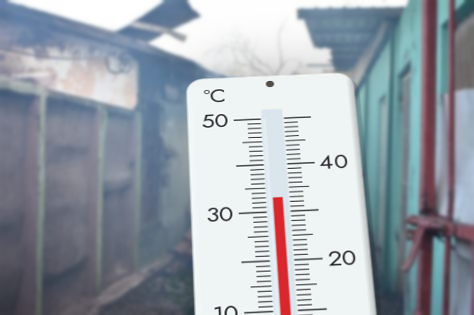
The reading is **33** °C
